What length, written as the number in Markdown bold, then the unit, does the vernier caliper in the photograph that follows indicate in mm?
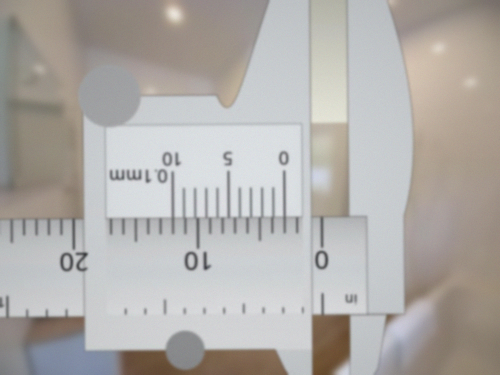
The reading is **3.0** mm
